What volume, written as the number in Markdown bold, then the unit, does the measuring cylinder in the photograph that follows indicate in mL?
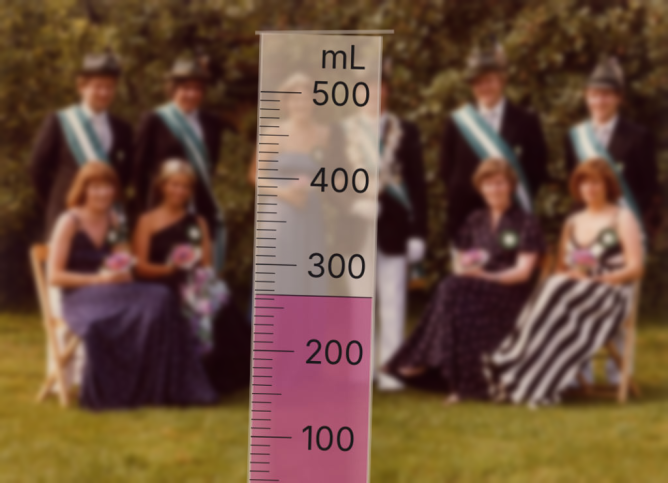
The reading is **265** mL
